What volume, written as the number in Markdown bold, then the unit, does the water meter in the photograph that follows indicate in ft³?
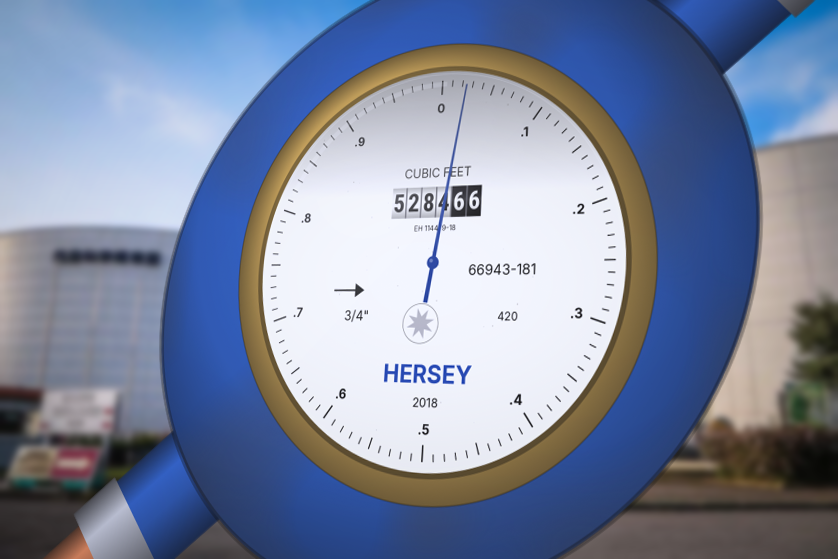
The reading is **528466.02** ft³
